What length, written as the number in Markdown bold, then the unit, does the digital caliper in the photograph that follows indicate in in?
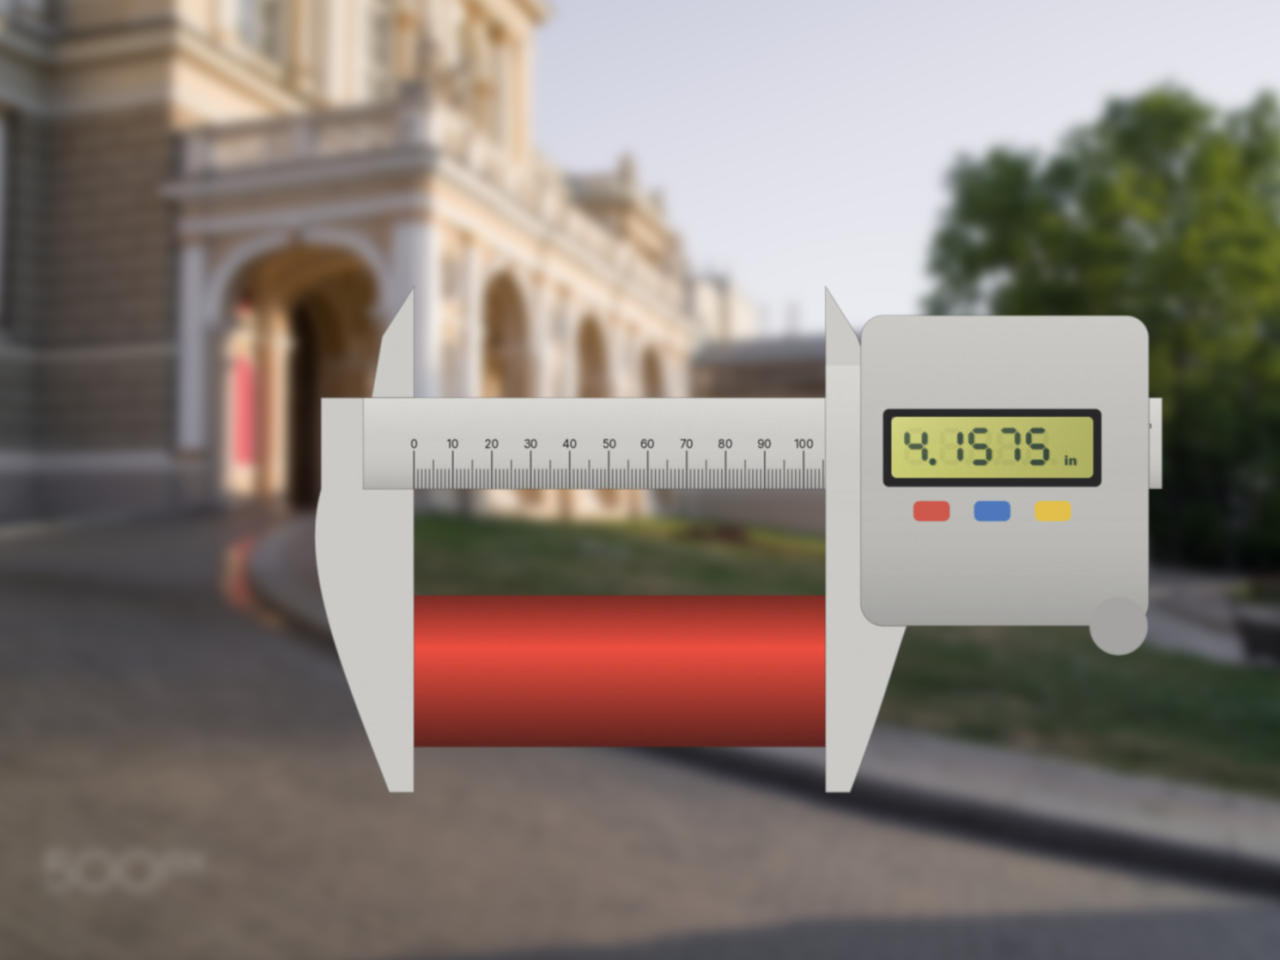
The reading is **4.1575** in
